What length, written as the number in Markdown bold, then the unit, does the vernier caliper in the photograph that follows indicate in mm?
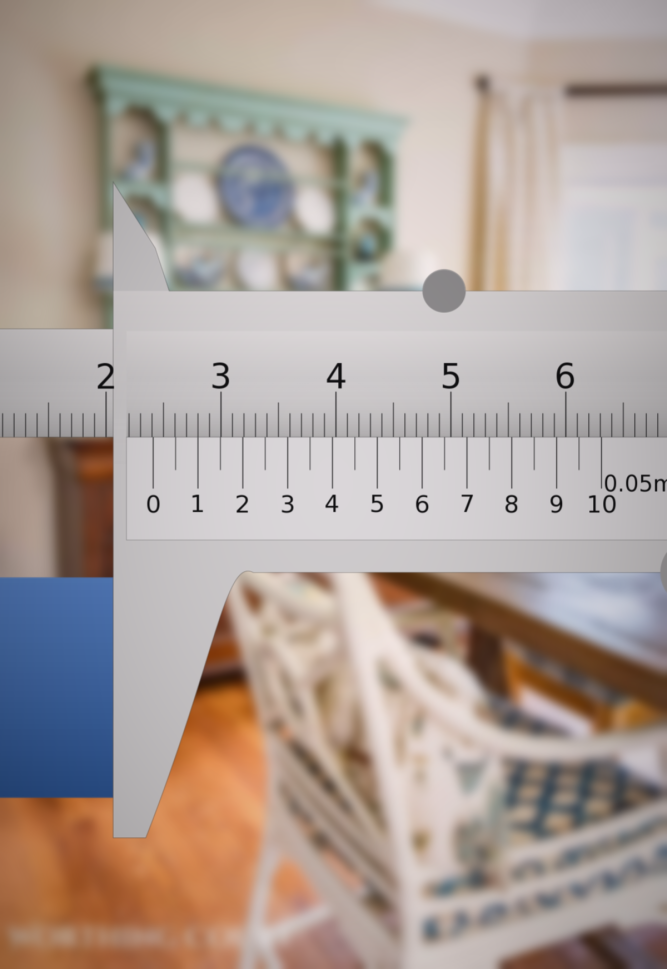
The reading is **24.1** mm
